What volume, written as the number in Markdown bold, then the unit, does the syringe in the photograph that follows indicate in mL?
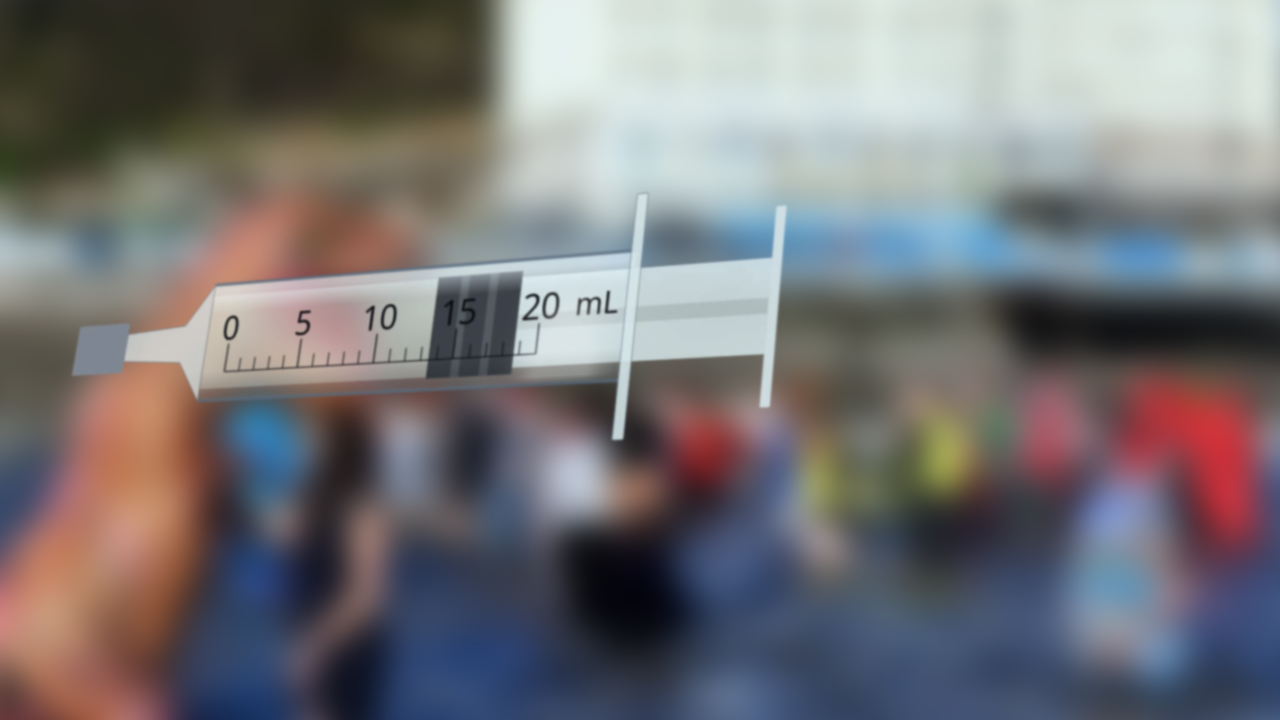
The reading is **13.5** mL
